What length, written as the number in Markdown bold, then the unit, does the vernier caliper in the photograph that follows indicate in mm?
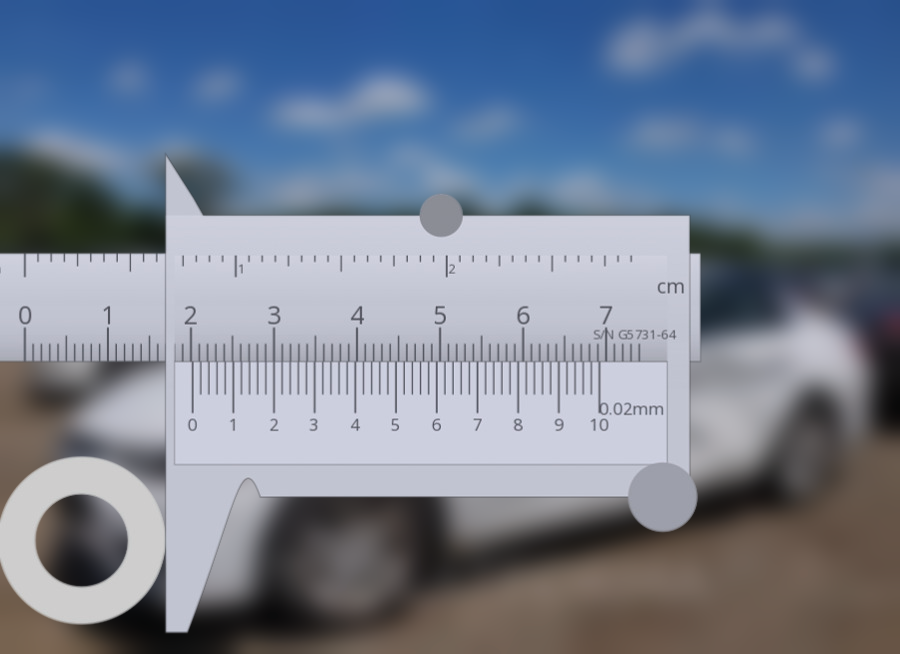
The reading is **20.2** mm
